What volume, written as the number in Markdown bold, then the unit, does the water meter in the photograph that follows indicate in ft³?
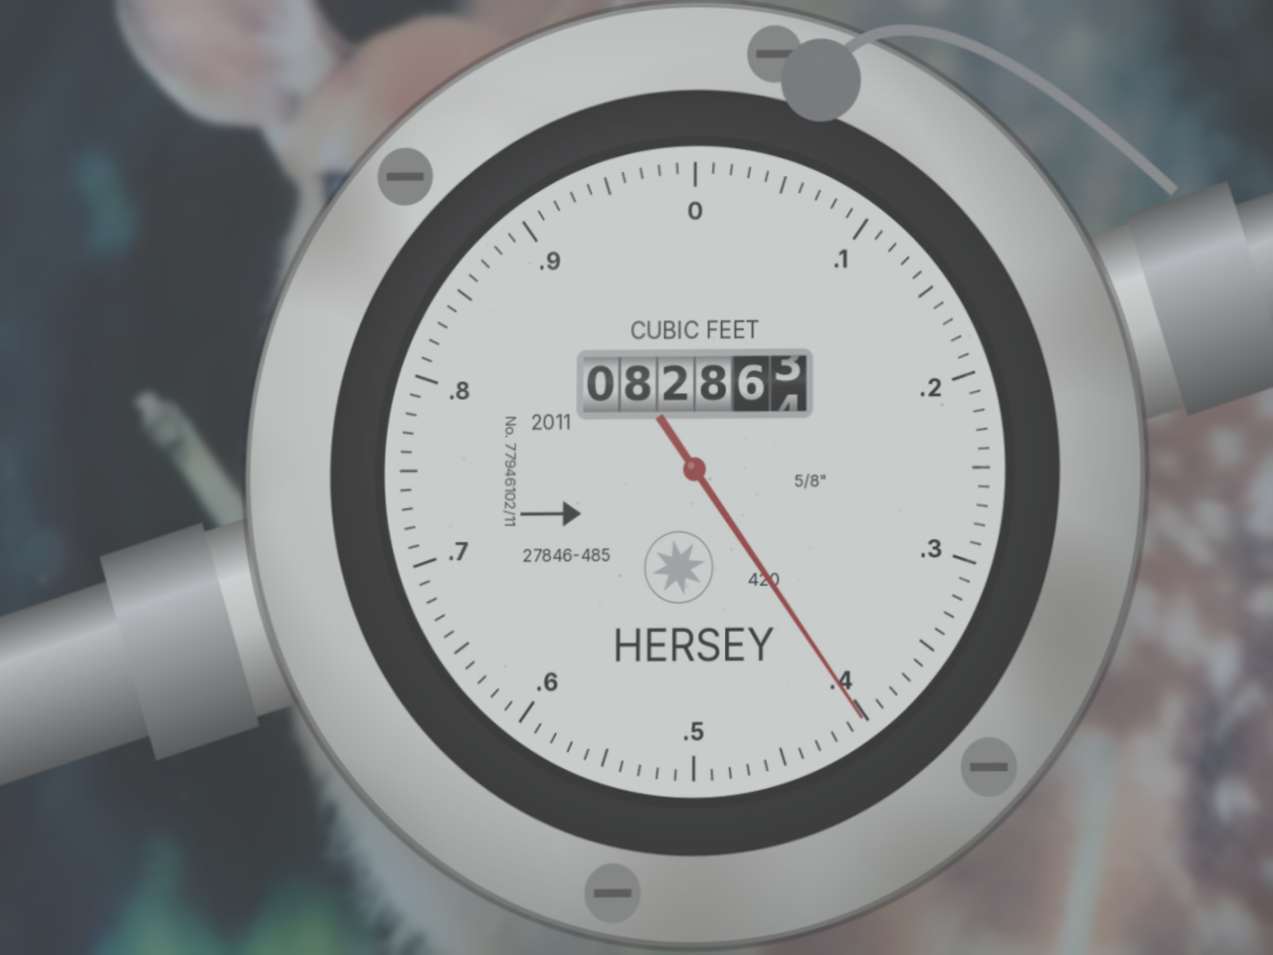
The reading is **82863.40** ft³
